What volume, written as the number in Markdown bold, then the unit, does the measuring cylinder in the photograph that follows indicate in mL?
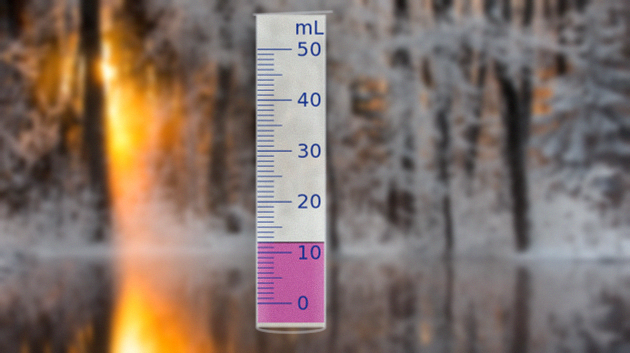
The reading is **12** mL
